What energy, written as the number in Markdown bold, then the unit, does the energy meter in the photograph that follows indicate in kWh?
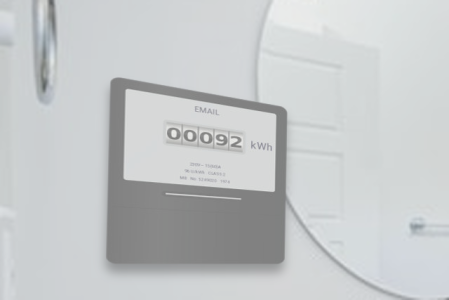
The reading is **92** kWh
